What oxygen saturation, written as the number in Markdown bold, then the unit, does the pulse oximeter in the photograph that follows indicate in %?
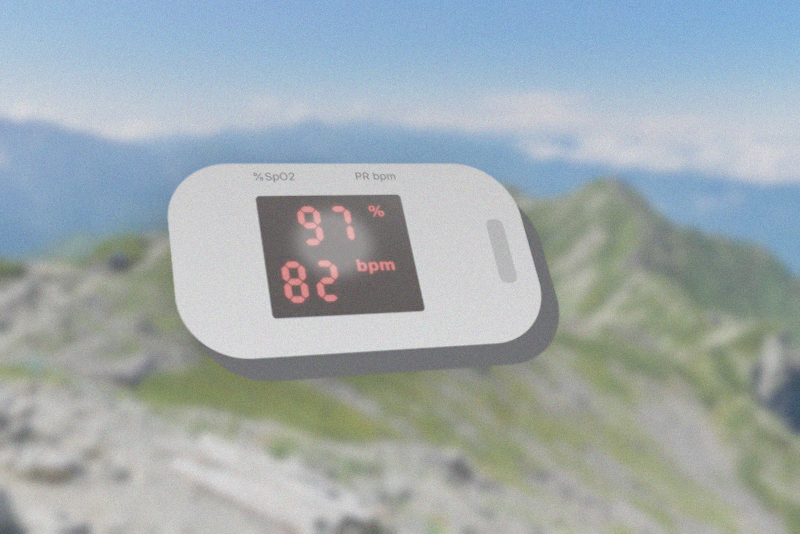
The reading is **97** %
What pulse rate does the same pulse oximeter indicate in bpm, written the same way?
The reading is **82** bpm
